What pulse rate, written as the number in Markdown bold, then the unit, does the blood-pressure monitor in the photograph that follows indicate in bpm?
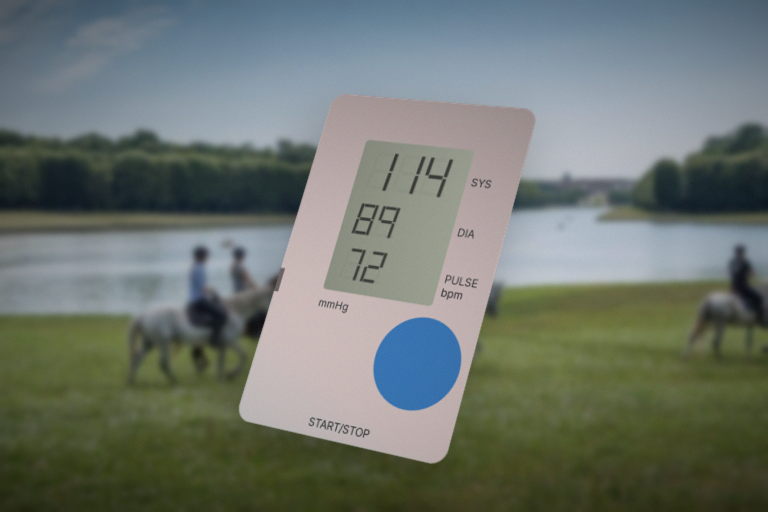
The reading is **72** bpm
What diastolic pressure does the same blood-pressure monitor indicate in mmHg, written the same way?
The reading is **89** mmHg
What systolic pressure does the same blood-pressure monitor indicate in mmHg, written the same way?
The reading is **114** mmHg
